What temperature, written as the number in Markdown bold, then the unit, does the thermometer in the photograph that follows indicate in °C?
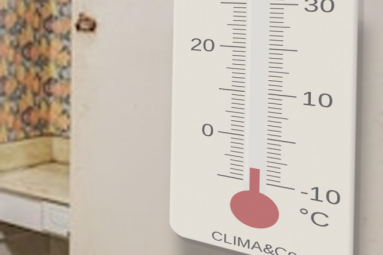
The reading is **-7** °C
